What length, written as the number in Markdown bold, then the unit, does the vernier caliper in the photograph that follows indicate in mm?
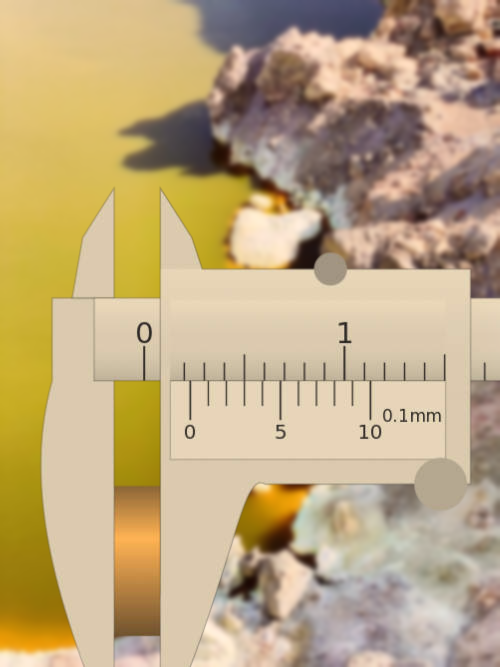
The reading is **2.3** mm
